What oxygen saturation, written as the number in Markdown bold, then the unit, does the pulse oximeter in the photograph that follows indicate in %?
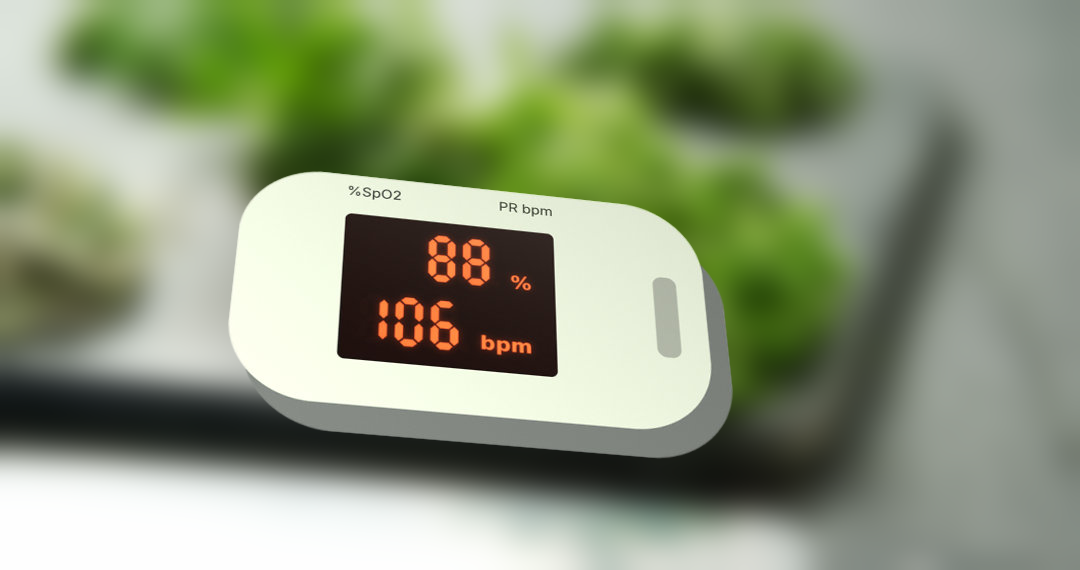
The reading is **88** %
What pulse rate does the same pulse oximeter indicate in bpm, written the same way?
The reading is **106** bpm
